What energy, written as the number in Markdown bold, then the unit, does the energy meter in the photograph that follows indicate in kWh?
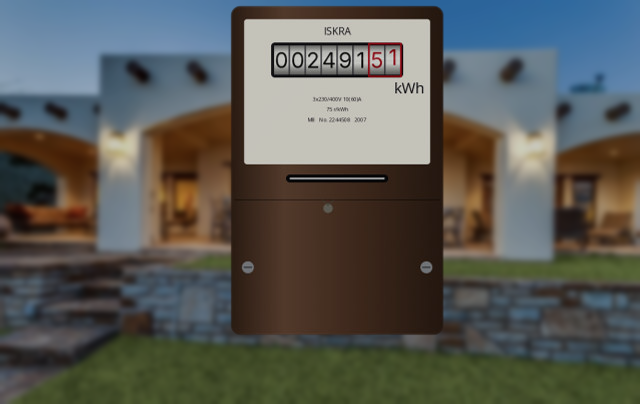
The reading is **2491.51** kWh
